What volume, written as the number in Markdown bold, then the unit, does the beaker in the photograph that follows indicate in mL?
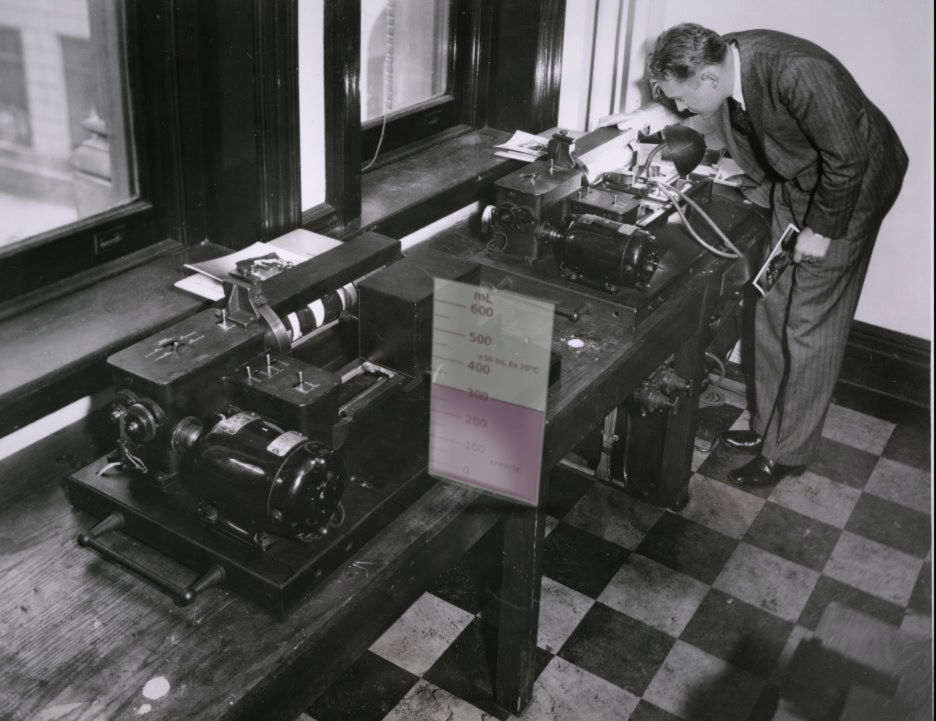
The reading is **300** mL
